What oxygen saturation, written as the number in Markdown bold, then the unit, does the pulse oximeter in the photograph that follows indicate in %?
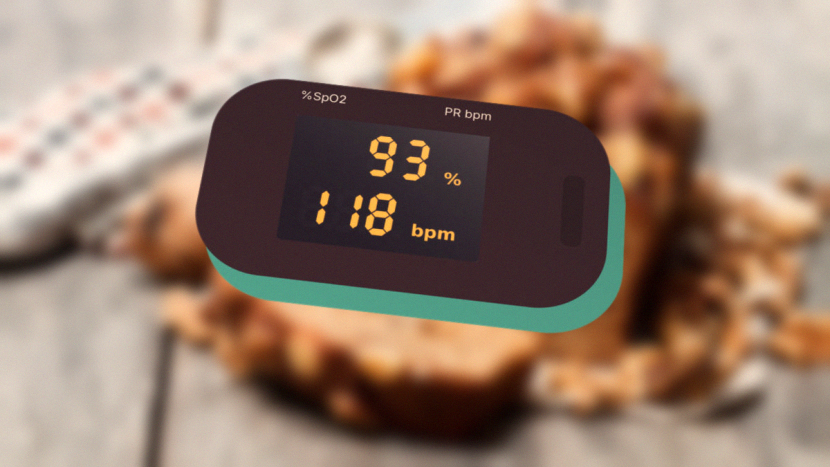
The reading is **93** %
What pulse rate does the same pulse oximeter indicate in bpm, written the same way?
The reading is **118** bpm
